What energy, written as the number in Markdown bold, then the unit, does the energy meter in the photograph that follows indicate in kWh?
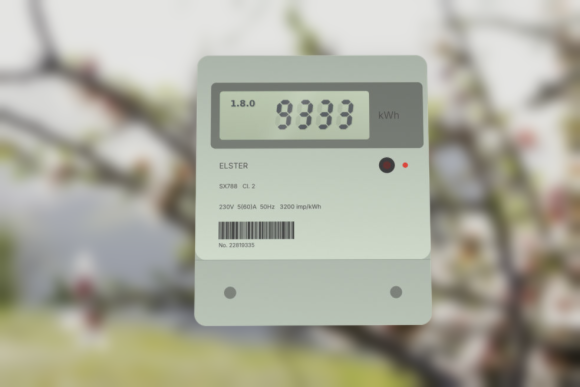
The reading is **9333** kWh
